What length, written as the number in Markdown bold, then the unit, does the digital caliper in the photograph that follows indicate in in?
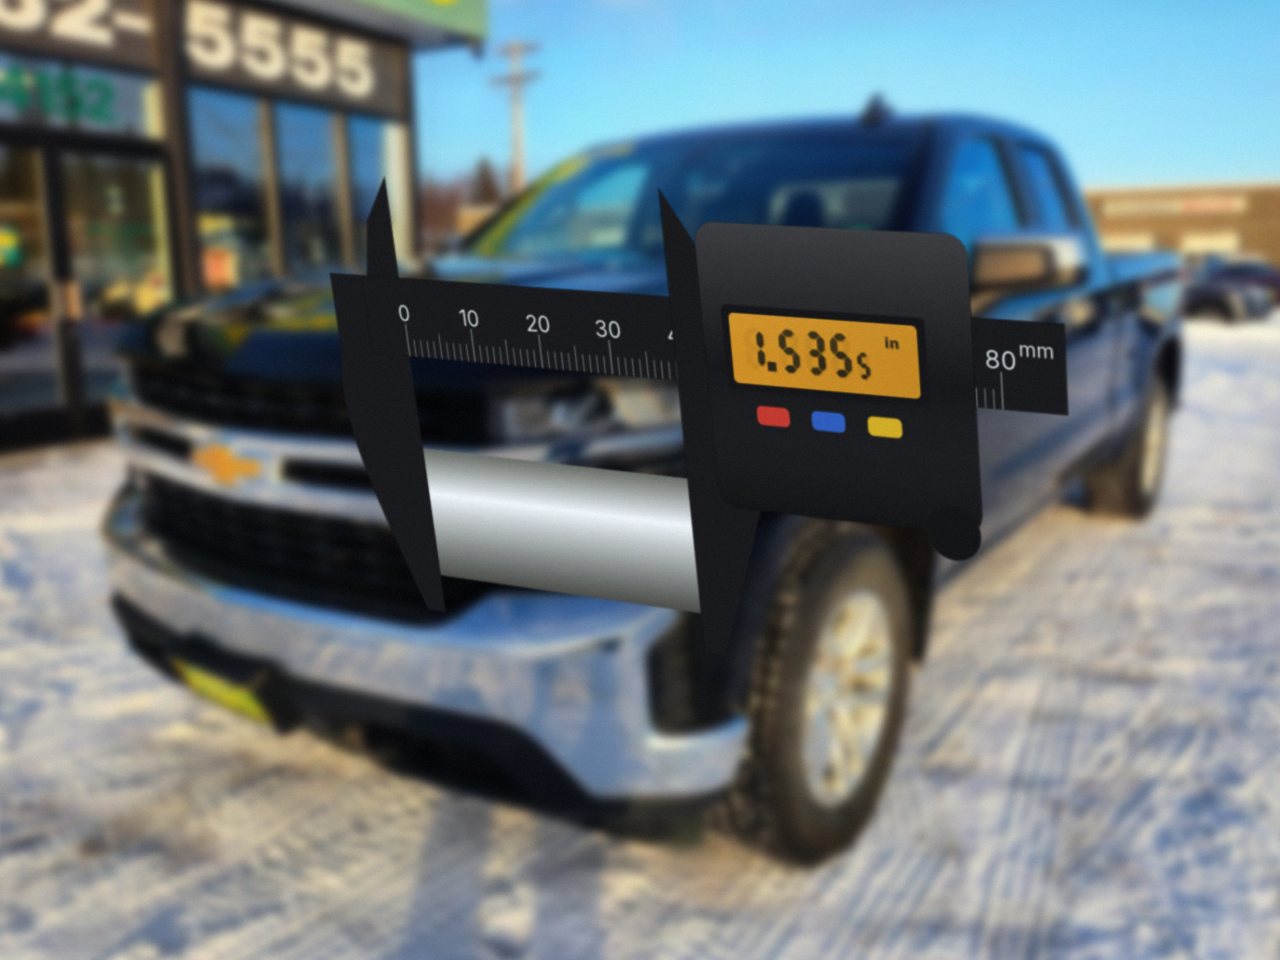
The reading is **1.5355** in
